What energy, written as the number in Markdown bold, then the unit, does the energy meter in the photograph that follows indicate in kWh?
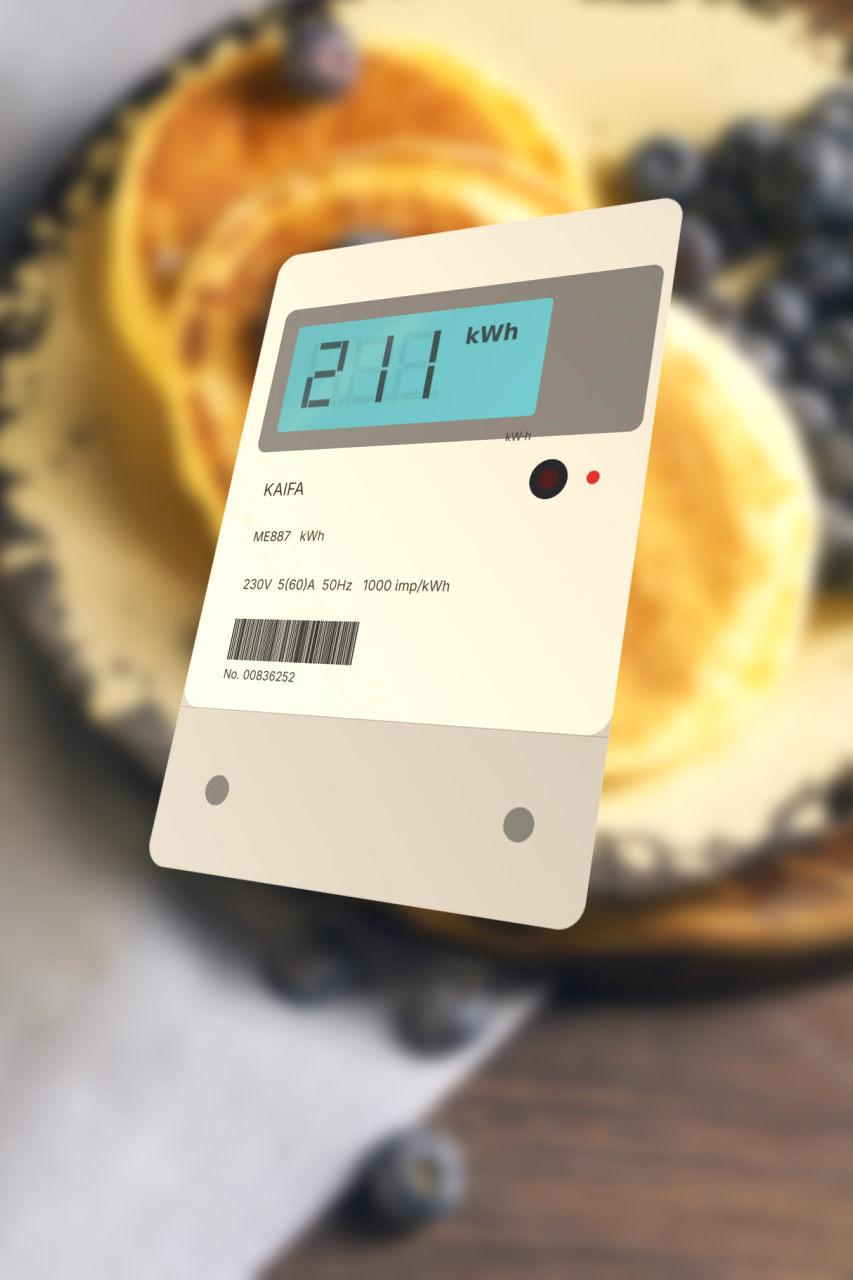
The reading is **211** kWh
